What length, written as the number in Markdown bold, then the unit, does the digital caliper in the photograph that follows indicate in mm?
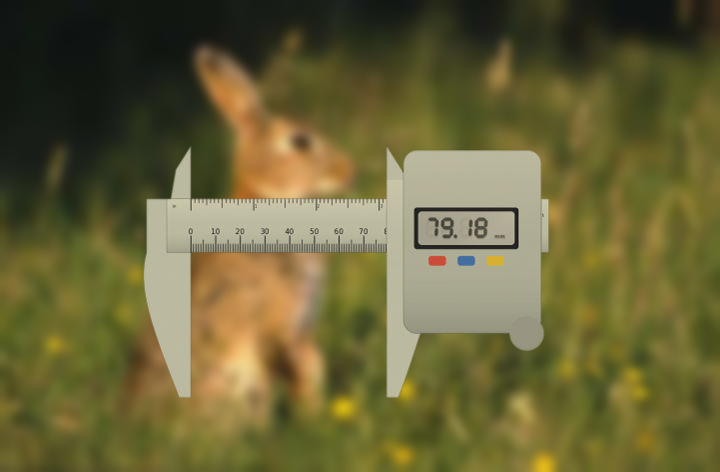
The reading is **79.18** mm
